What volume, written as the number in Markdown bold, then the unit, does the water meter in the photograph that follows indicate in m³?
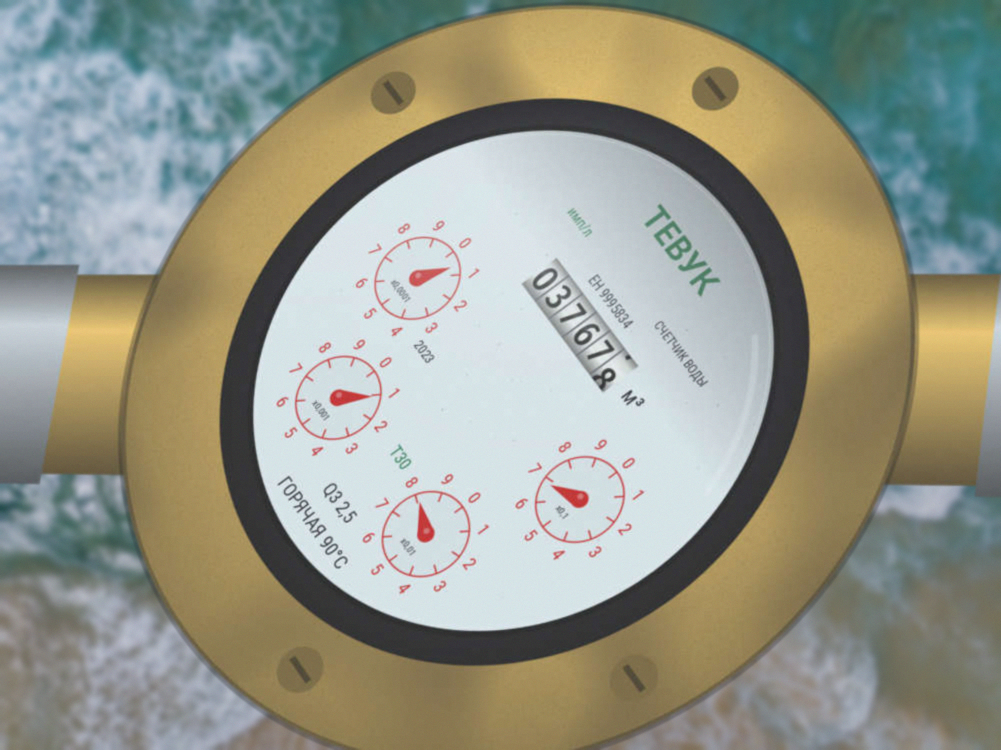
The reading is **37677.6810** m³
